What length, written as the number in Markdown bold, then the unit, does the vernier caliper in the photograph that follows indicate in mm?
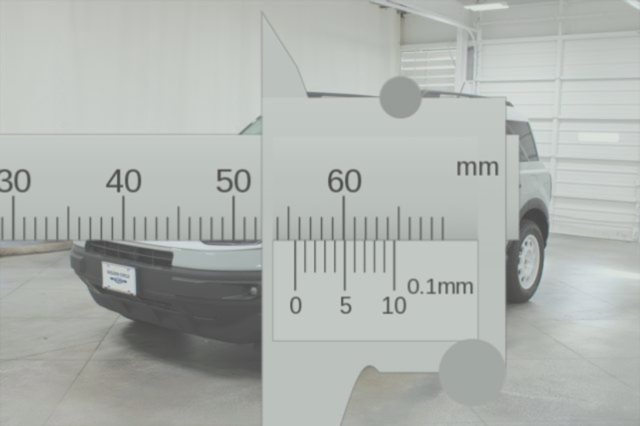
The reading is **55.6** mm
